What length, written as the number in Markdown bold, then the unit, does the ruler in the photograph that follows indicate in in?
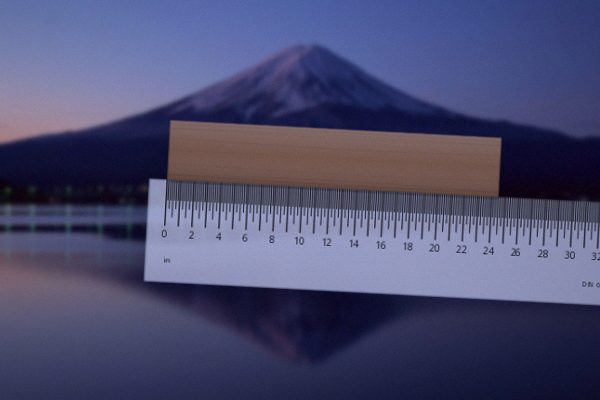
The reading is **24.5** in
